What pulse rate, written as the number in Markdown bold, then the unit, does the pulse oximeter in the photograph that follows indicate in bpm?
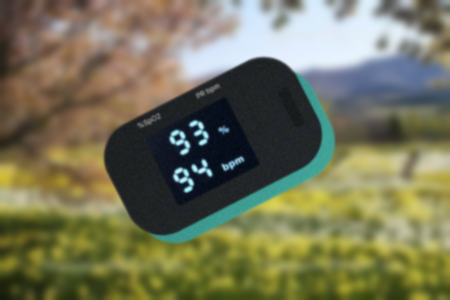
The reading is **94** bpm
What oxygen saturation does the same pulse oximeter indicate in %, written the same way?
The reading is **93** %
